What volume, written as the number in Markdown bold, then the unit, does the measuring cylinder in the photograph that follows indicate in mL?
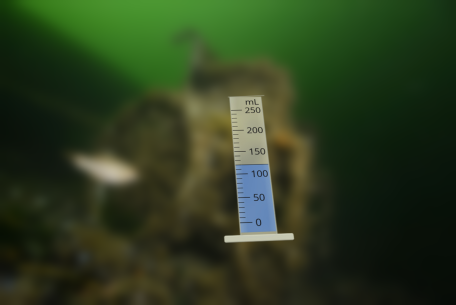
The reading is **120** mL
